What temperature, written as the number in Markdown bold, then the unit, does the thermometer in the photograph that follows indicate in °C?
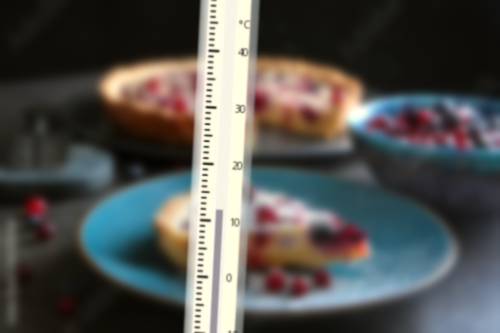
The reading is **12** °C
